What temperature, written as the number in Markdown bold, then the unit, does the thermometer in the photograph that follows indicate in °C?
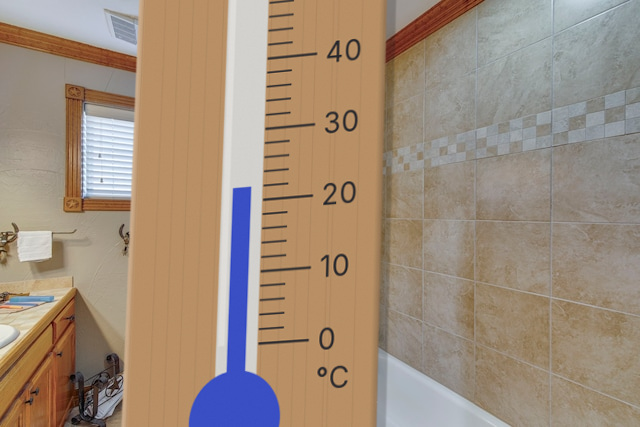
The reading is **22** °C
